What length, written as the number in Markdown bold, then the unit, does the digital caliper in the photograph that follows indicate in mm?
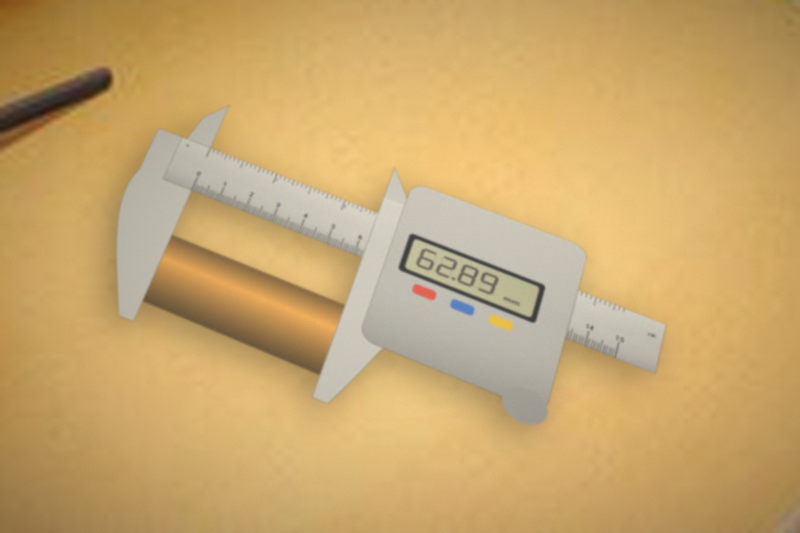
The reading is **62.89** mm
